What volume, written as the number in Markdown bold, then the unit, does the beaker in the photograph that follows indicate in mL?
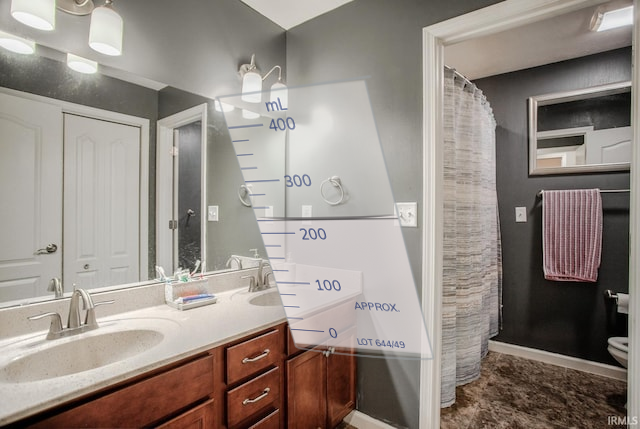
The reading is **225** mL
